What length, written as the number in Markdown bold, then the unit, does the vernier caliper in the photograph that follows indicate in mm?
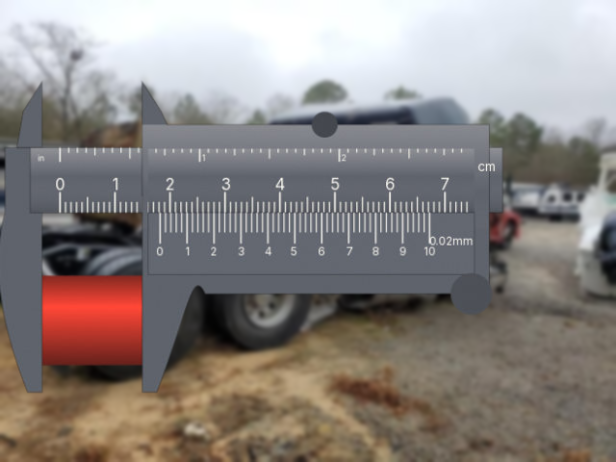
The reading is **18.2** mm
